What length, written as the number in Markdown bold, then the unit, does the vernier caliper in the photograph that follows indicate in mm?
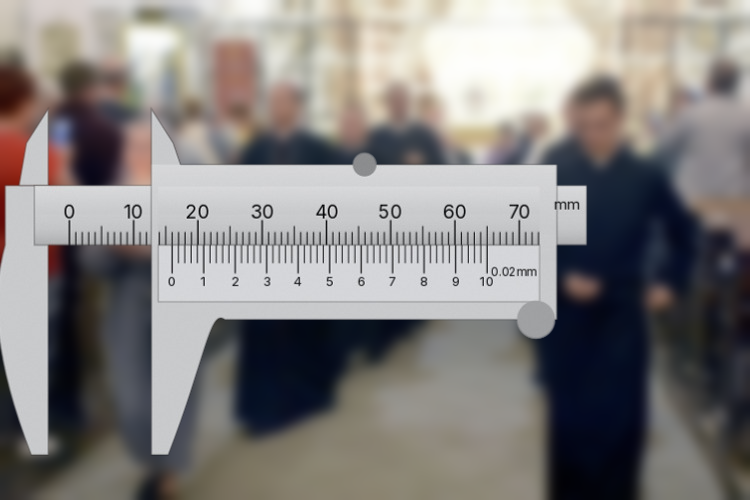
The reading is **16.0** mm
